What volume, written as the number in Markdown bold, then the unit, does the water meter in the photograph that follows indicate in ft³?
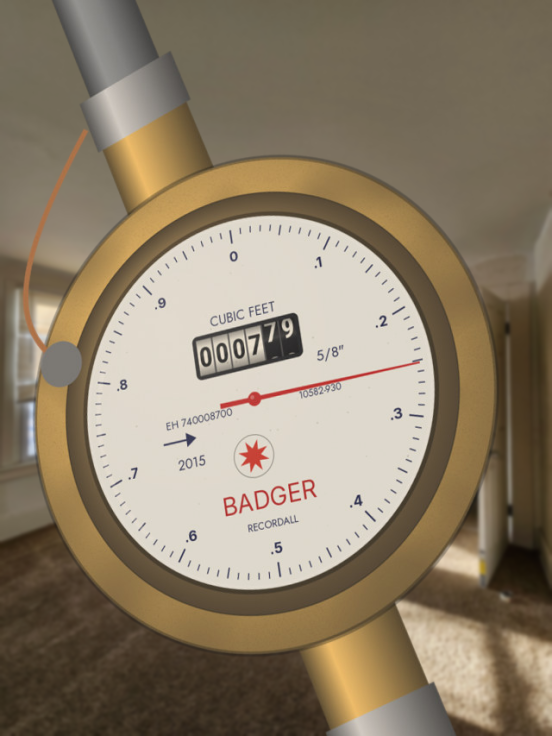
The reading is **779.25** ft³
